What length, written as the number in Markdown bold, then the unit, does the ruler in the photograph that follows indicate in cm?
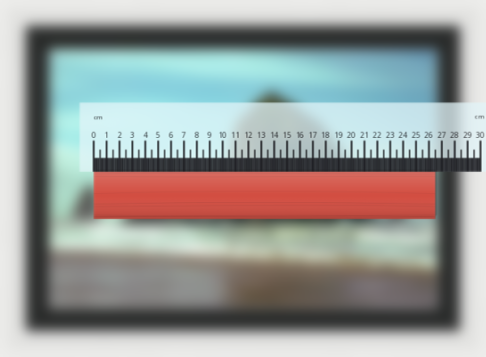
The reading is **26.5** cm
